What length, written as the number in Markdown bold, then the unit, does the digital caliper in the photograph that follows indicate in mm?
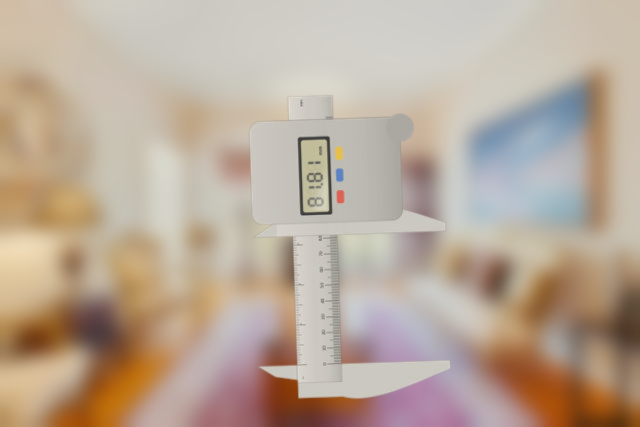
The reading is **81.81** mm
